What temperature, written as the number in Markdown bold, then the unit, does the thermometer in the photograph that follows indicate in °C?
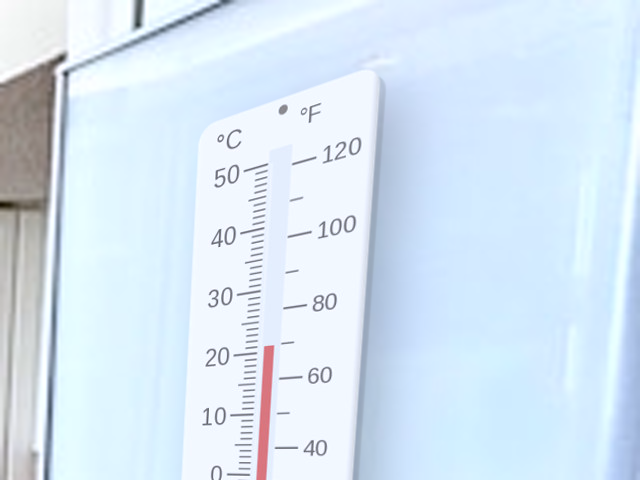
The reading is **21** °C
